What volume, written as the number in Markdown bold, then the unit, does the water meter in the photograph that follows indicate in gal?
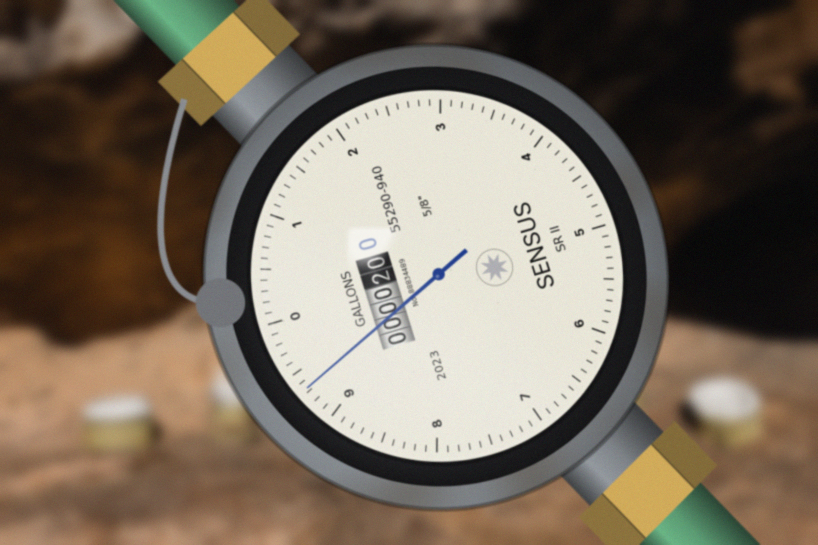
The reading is **199.3** gal
